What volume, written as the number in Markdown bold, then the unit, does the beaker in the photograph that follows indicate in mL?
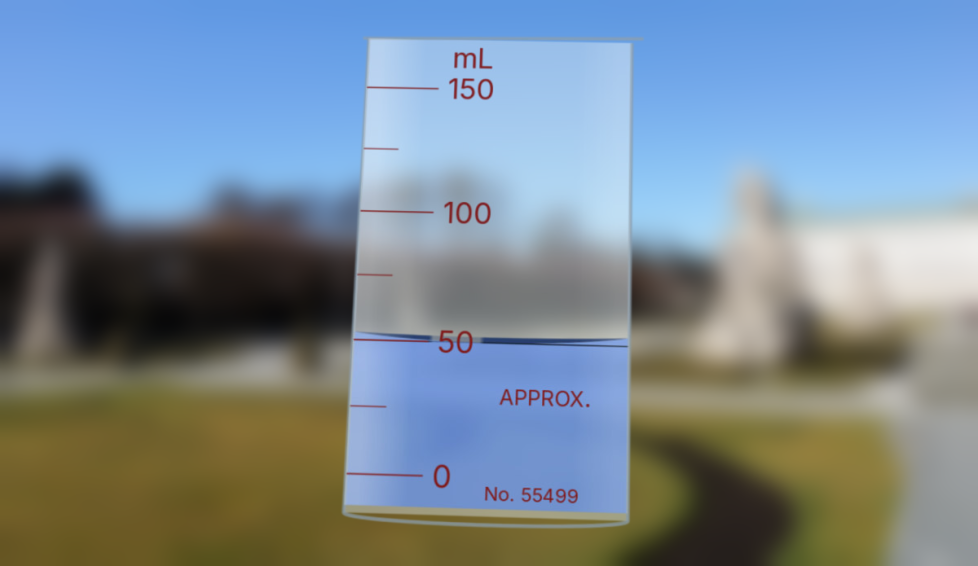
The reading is **50** mL
